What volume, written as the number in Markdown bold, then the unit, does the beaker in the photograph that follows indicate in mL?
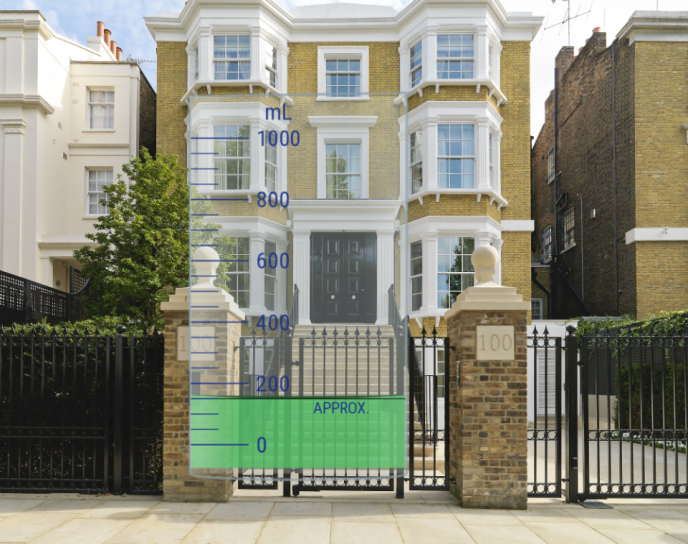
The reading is **150** mL
